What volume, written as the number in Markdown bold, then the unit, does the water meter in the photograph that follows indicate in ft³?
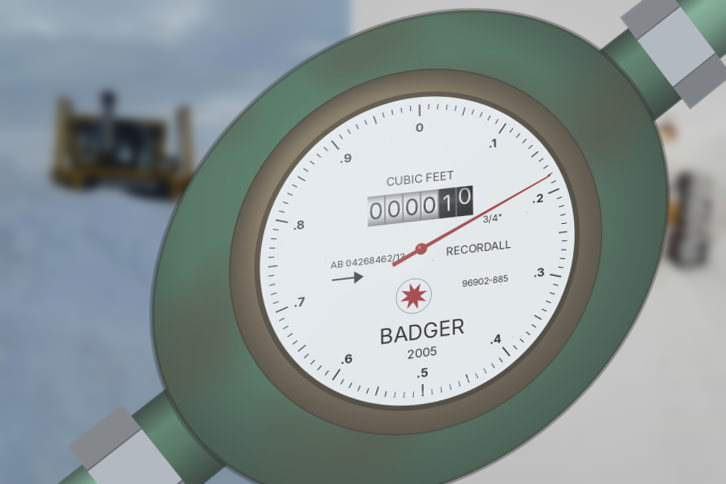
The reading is **10.18** ft³
